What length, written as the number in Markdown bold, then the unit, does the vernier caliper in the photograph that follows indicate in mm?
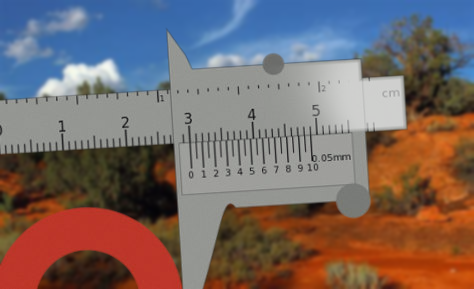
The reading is **30.0** mm
